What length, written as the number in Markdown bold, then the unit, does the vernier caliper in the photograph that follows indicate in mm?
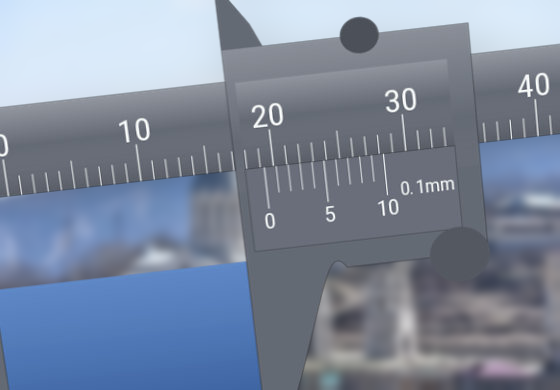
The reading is **19.3** mm
